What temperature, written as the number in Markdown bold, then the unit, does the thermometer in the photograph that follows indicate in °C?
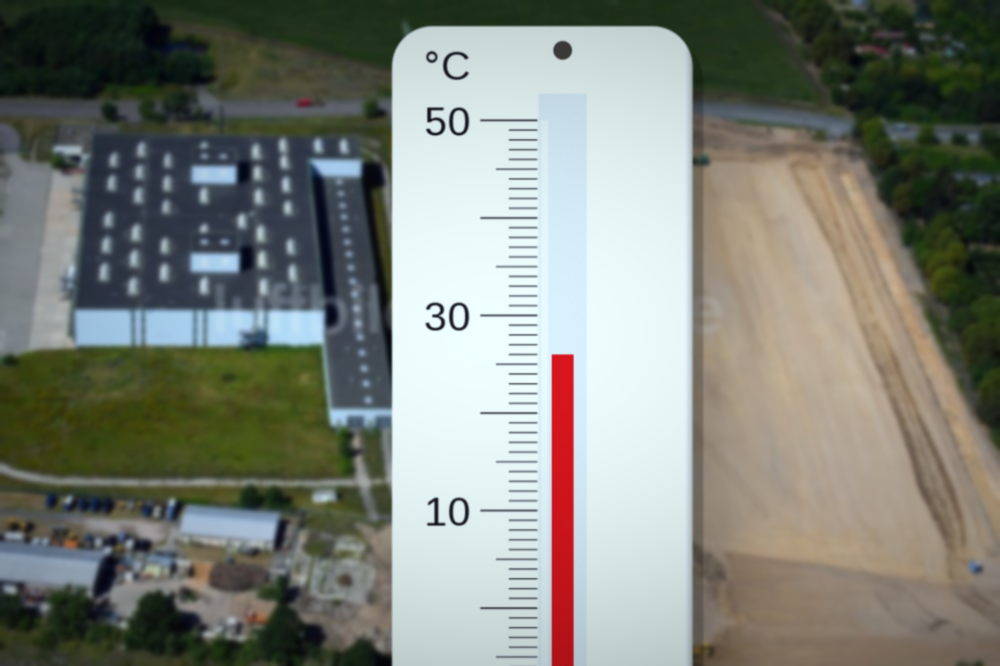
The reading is **26** °C
